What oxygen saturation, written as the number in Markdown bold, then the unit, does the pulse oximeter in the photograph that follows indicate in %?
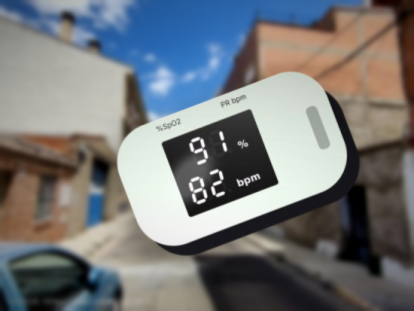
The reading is **91** %
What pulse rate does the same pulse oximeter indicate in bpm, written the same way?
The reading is **82** bpm
